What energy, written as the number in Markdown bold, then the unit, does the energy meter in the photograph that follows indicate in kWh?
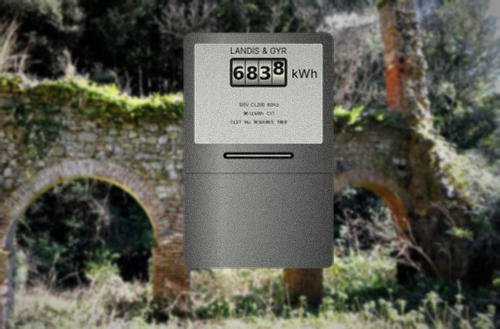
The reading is **6838** kWh
